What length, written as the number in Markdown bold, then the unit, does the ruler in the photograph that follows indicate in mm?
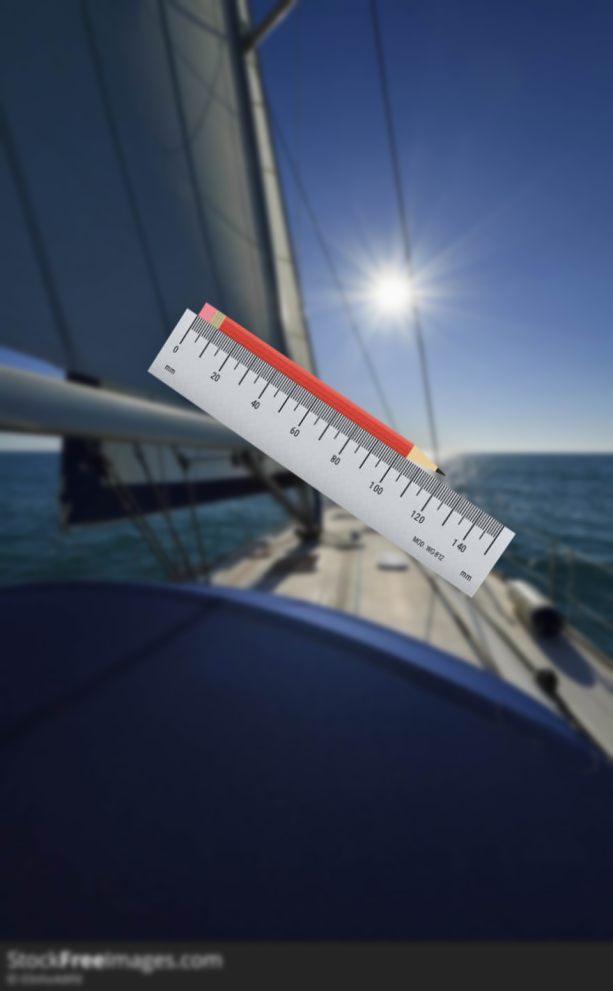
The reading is **120** mm
